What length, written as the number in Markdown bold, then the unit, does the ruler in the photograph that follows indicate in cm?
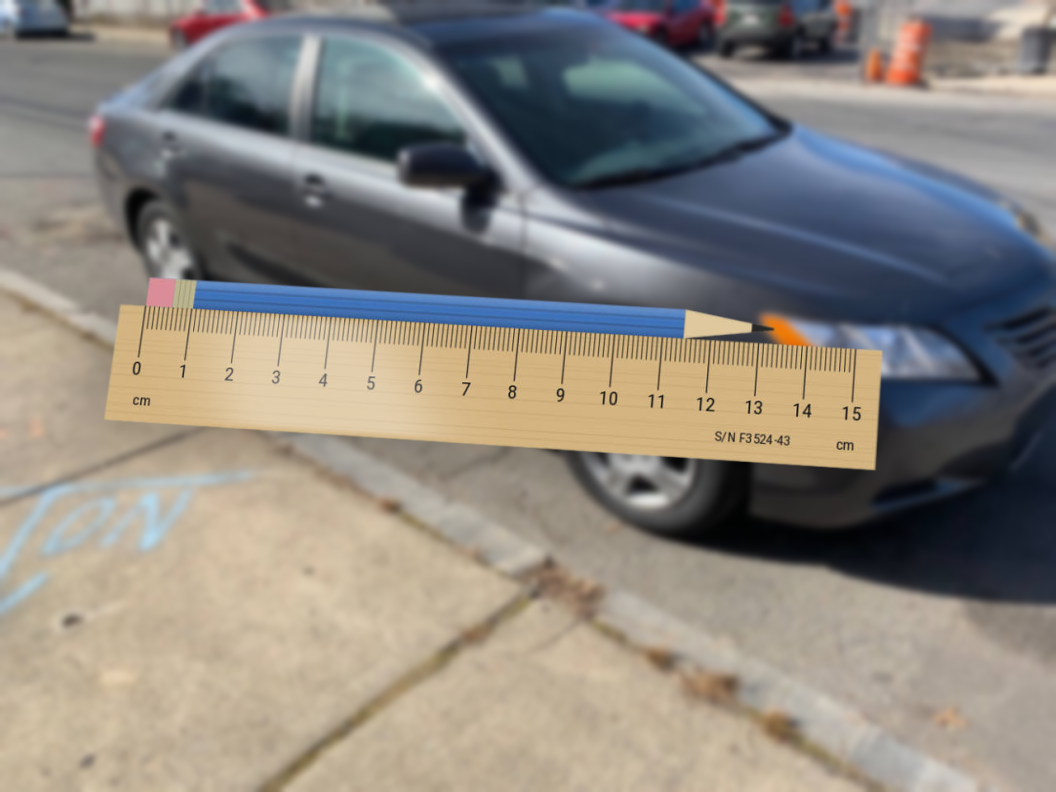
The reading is **13.3** cm
